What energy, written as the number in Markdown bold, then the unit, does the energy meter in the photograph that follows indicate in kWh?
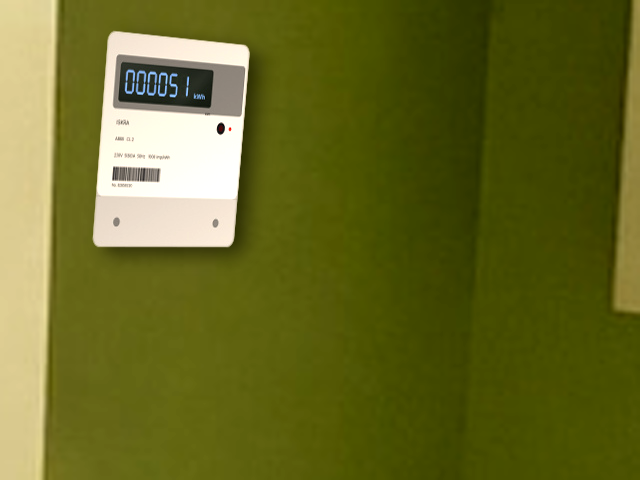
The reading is **51** kWh
